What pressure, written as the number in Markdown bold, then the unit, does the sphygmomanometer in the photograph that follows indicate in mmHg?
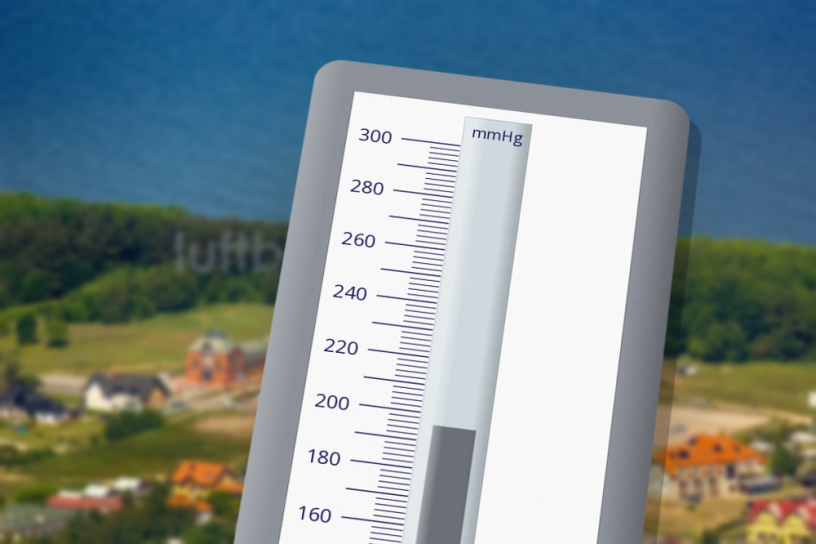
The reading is **196** mmHg
